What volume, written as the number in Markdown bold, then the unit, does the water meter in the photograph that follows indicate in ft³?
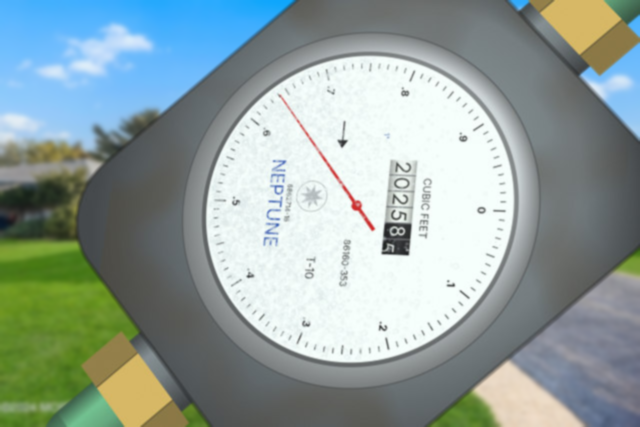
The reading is **202584.64** ft³
